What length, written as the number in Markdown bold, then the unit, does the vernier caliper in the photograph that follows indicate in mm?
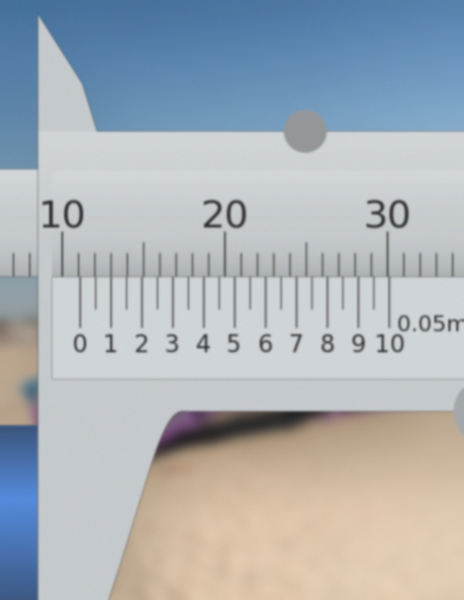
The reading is **11.1** mm
